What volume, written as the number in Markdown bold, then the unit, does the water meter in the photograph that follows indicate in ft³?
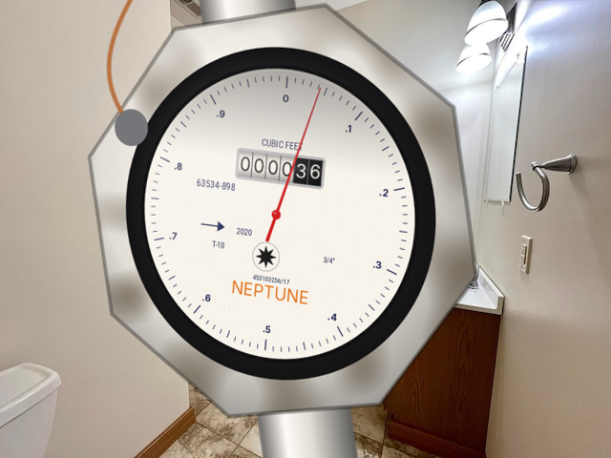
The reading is **36.04** ft³
